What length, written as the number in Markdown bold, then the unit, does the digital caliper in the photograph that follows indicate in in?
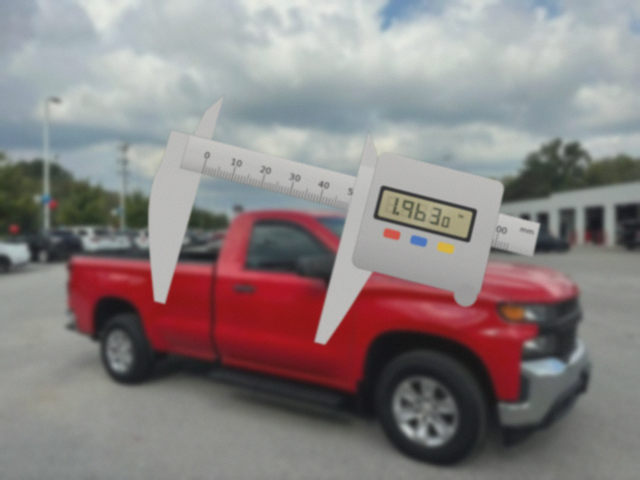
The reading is **1.9630** in
